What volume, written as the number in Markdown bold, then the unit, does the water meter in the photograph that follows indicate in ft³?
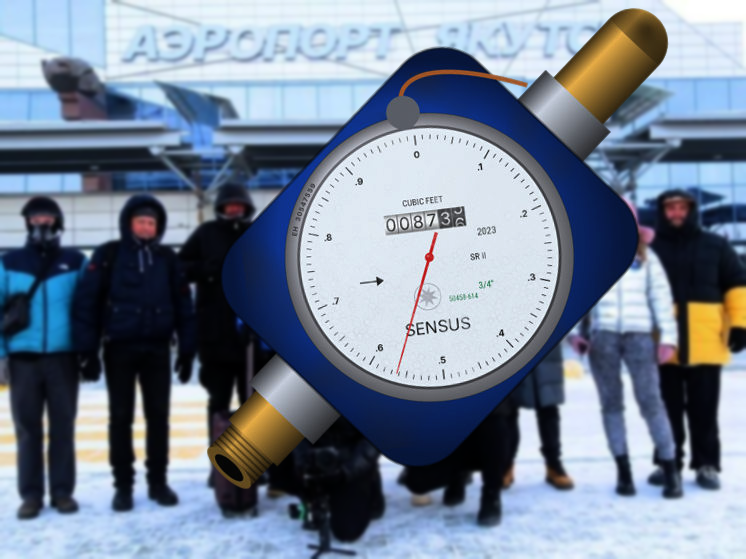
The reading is **8735.56** ft³
